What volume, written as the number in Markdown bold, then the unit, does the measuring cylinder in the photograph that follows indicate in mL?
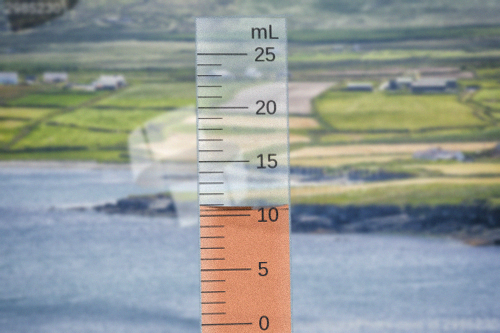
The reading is **10.5** mL
